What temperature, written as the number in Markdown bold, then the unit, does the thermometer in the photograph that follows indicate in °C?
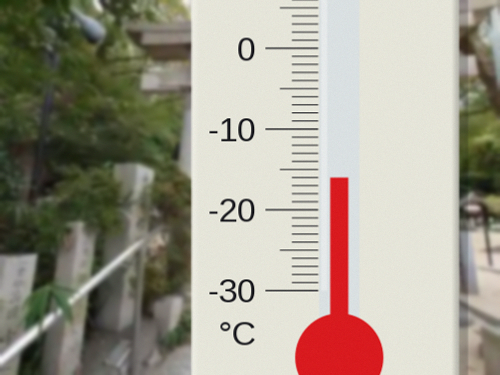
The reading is **-16** °C
